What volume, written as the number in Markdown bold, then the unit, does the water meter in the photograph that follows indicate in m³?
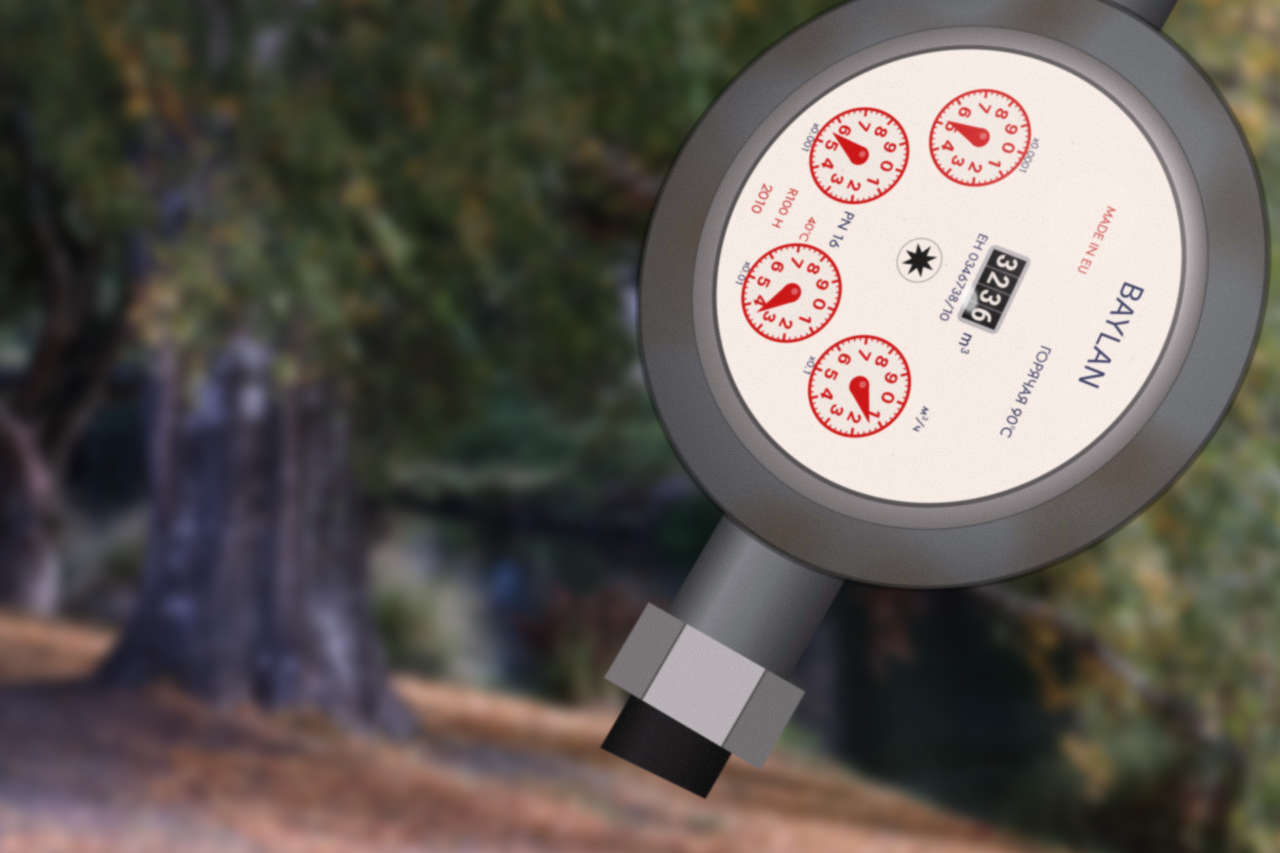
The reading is **3236.1355** m³
